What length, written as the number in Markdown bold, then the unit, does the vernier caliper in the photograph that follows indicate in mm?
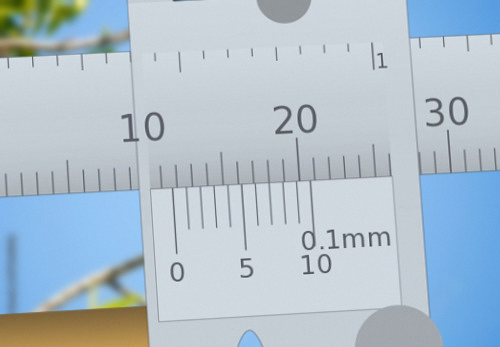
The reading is **11.7** mm
